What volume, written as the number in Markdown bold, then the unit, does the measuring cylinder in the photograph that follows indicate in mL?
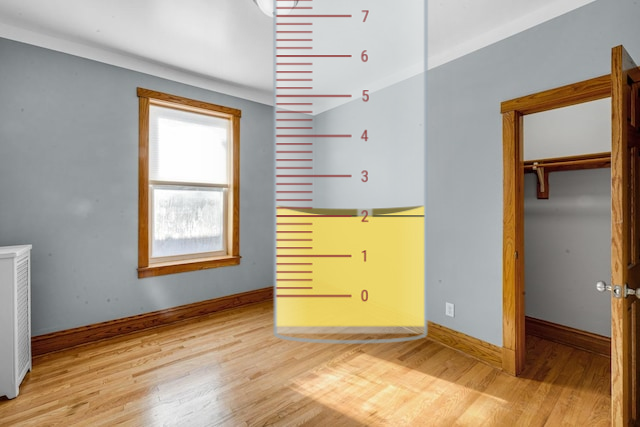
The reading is **2** mL
